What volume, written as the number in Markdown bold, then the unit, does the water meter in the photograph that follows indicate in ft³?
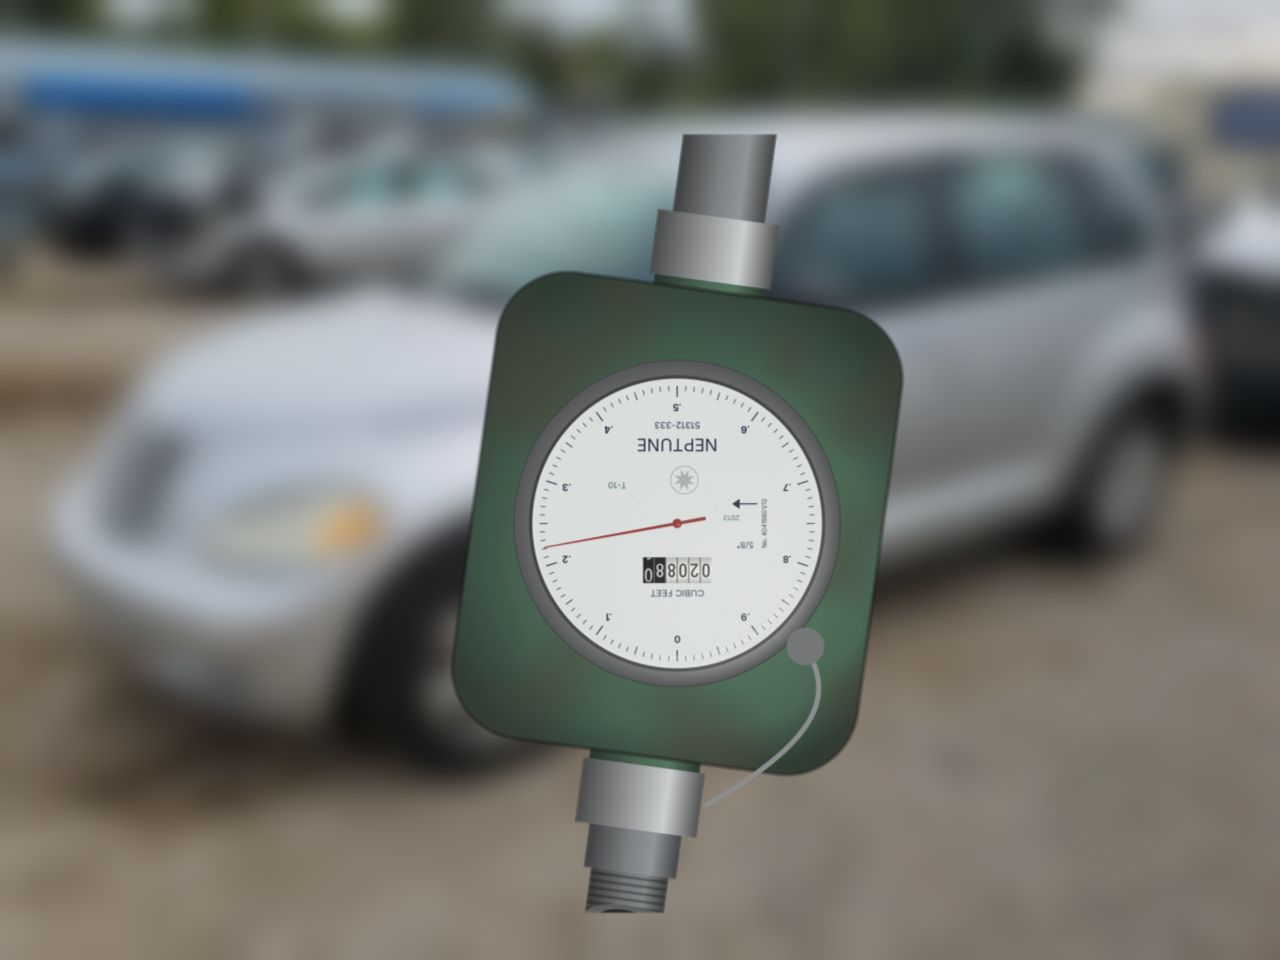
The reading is **20880.22** ft³
